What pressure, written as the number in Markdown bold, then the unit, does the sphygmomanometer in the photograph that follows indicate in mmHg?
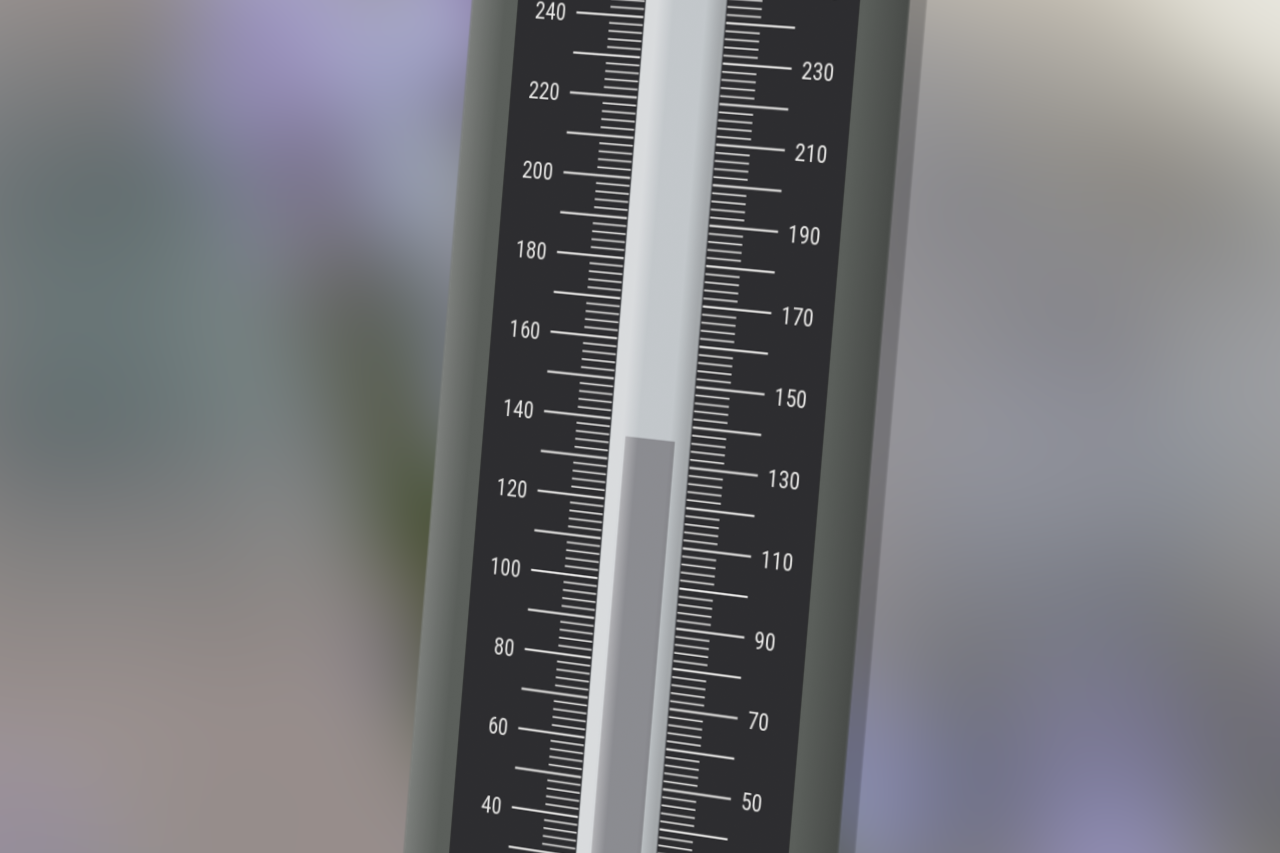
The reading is **136** mmHg
